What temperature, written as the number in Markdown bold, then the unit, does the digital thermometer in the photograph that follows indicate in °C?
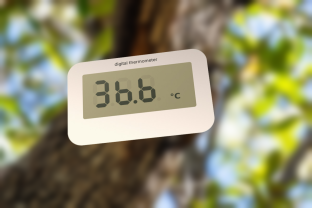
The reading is **36.6** °C
